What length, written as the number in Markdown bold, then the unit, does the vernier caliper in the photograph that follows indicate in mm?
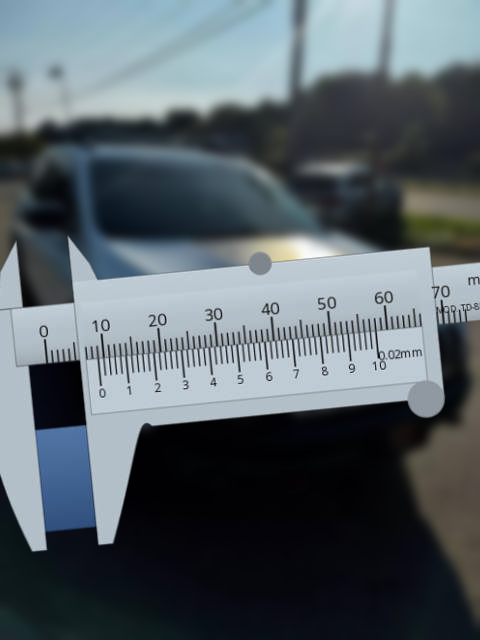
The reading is **9.0** mm
